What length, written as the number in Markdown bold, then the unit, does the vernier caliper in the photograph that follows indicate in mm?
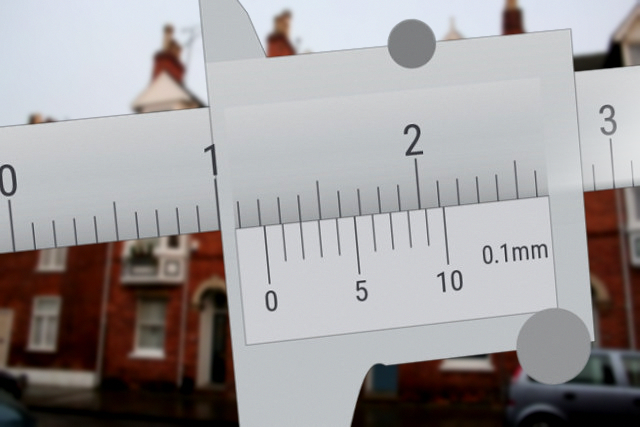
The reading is **12.2** mm
